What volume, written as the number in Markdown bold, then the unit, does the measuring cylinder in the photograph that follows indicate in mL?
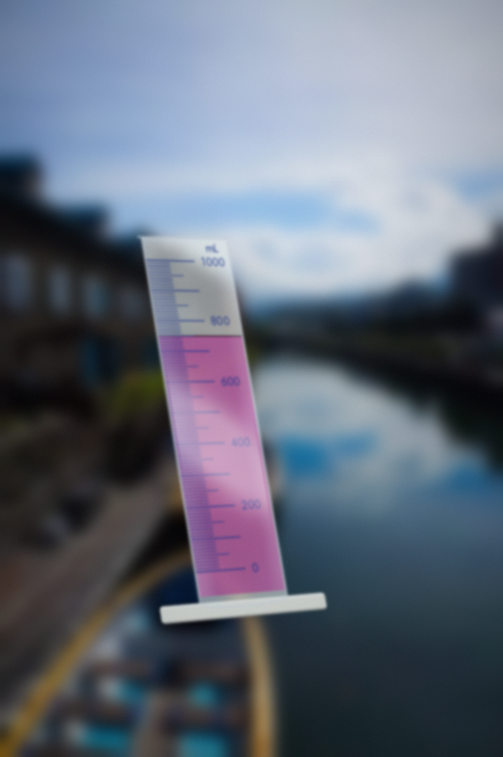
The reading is **750** mL
